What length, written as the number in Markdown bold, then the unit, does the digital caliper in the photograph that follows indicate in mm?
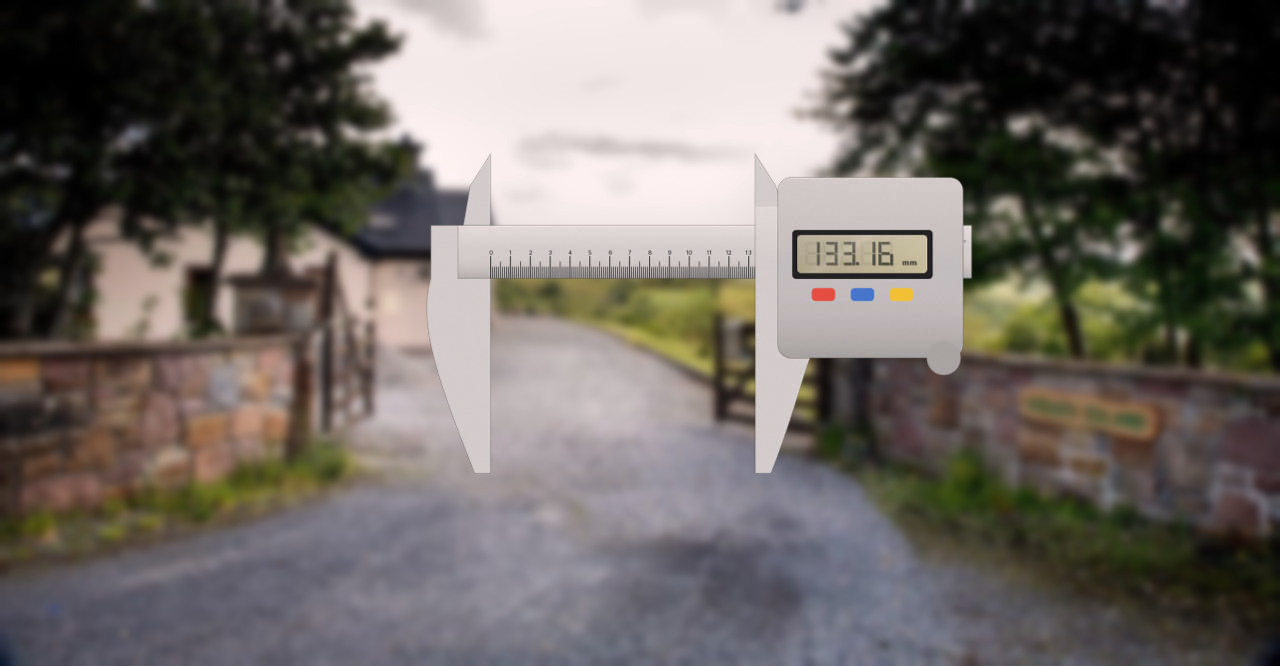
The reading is **133.16** mm
